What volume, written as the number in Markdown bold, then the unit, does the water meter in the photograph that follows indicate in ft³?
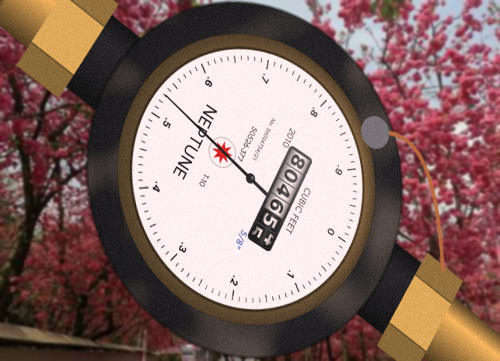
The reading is **804654.53** ft³
